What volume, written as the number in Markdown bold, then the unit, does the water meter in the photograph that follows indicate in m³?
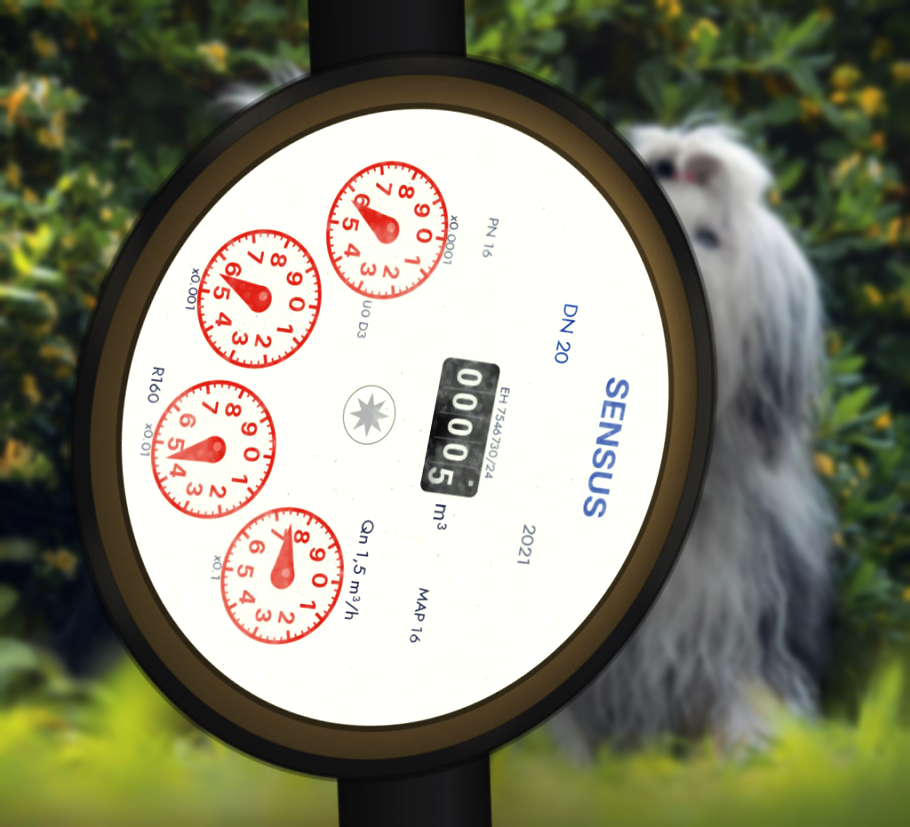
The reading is **4.7455** m³
